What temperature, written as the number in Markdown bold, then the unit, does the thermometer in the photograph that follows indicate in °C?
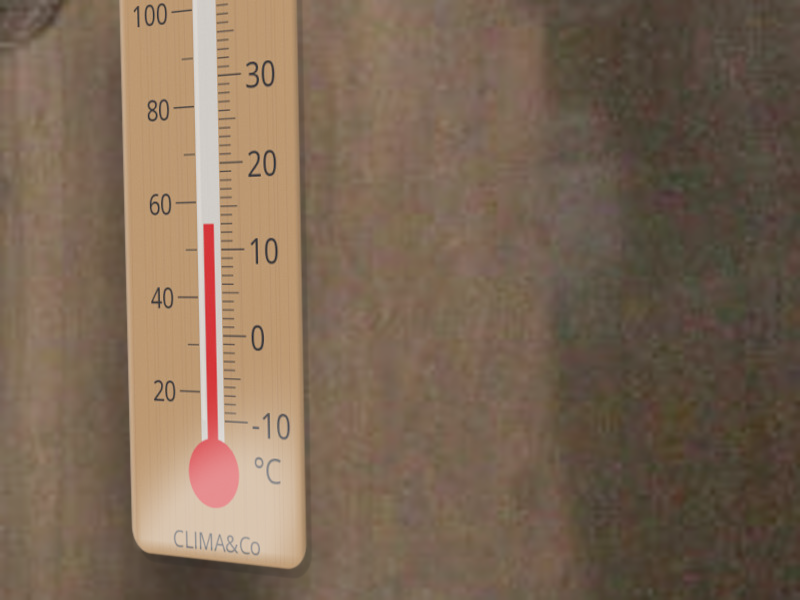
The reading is **13** °C
